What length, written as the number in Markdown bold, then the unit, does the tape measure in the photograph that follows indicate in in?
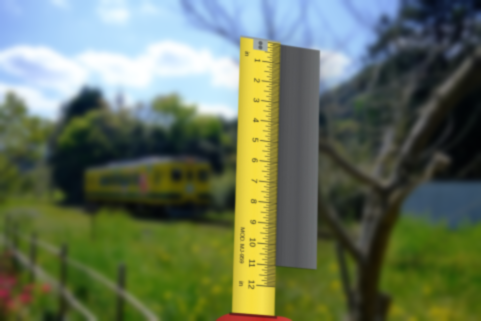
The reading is **11** in
